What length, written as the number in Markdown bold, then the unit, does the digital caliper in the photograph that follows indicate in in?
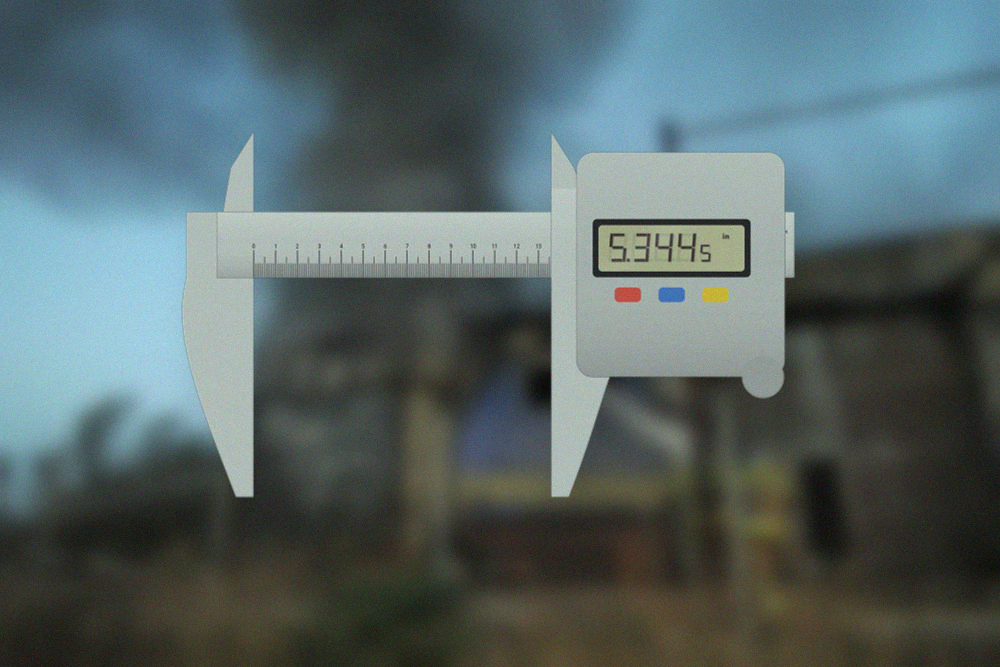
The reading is **5.3445** in
